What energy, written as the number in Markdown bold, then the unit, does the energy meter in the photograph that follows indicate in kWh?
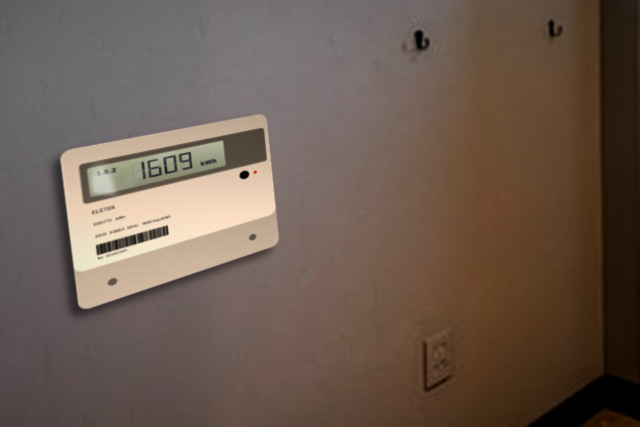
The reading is **1609** kWh
